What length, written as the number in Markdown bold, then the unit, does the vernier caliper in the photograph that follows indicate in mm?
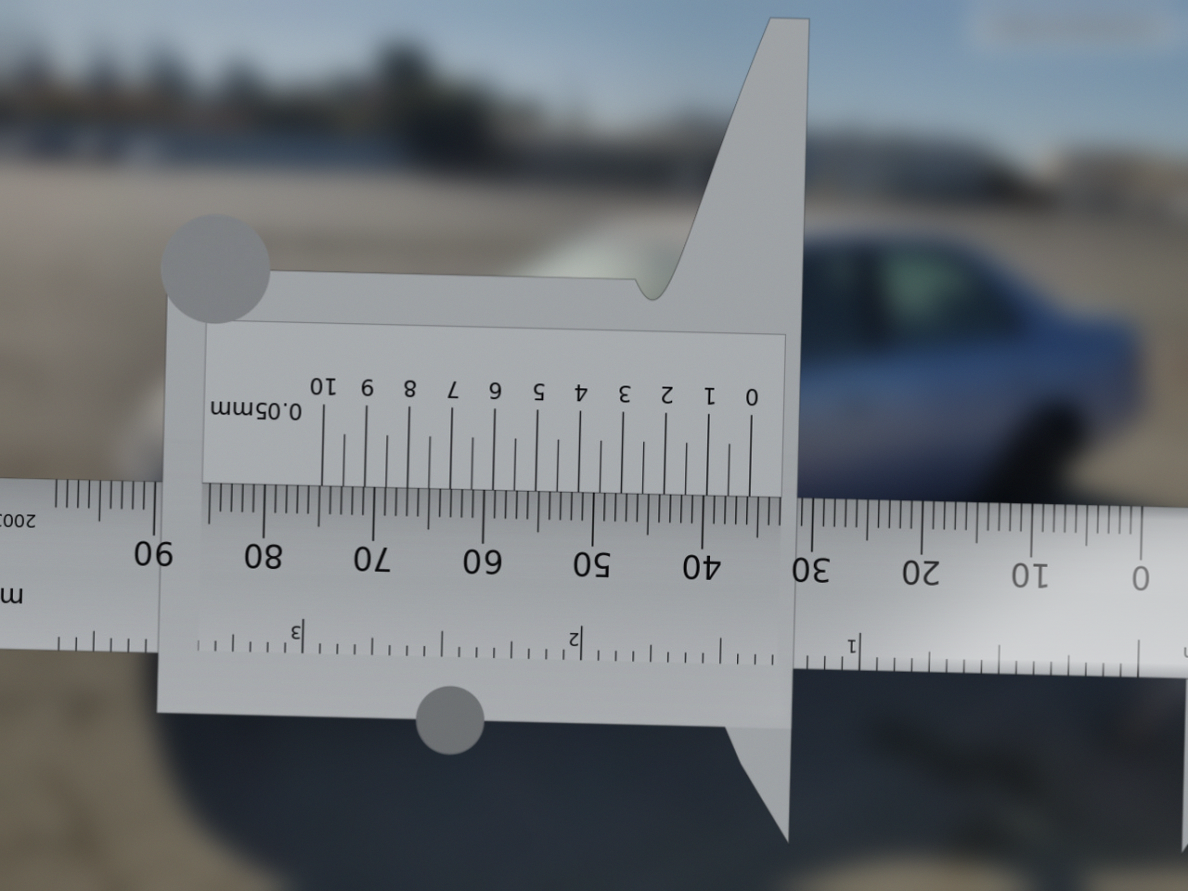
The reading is **35.8** mm
